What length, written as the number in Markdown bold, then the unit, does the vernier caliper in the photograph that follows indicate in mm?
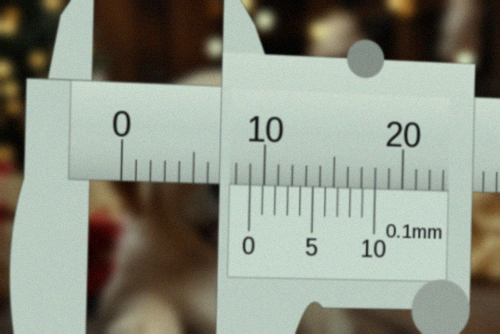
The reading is **9.0** mm
